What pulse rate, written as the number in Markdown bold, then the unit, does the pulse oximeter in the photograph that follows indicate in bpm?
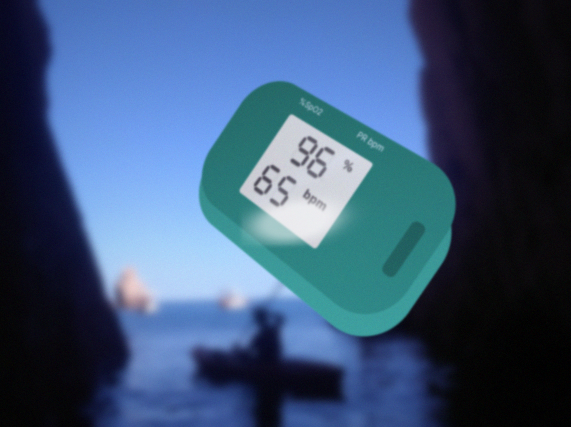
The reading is **65** bpm
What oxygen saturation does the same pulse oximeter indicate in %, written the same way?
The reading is **96** %
